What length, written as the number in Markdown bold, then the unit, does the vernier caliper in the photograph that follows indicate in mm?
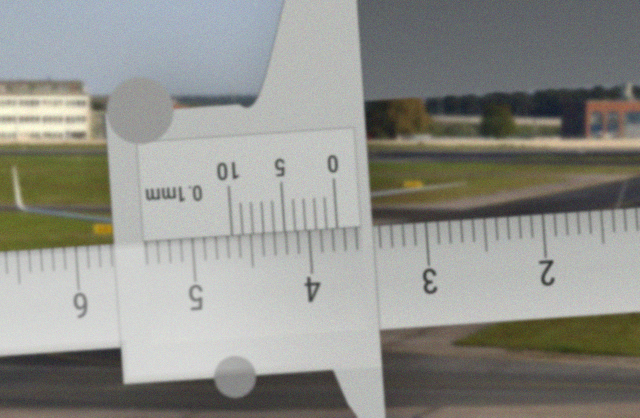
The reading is **37.6** mm
